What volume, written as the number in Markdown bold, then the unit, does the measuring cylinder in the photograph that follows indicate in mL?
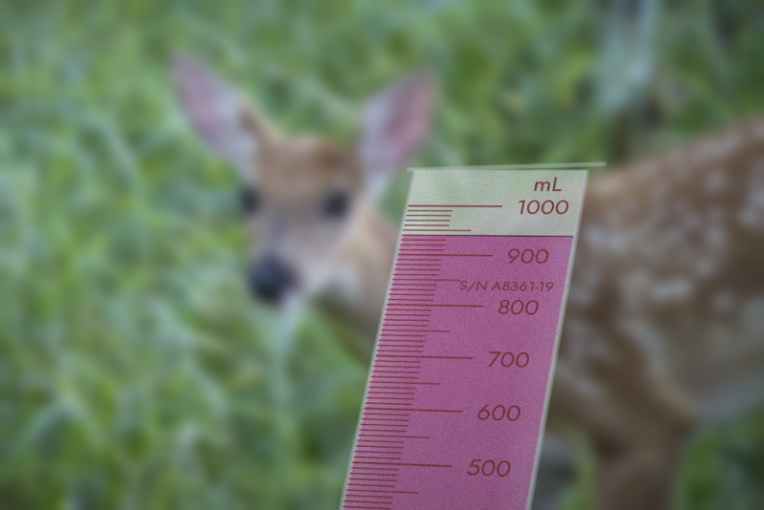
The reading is **940** mL
